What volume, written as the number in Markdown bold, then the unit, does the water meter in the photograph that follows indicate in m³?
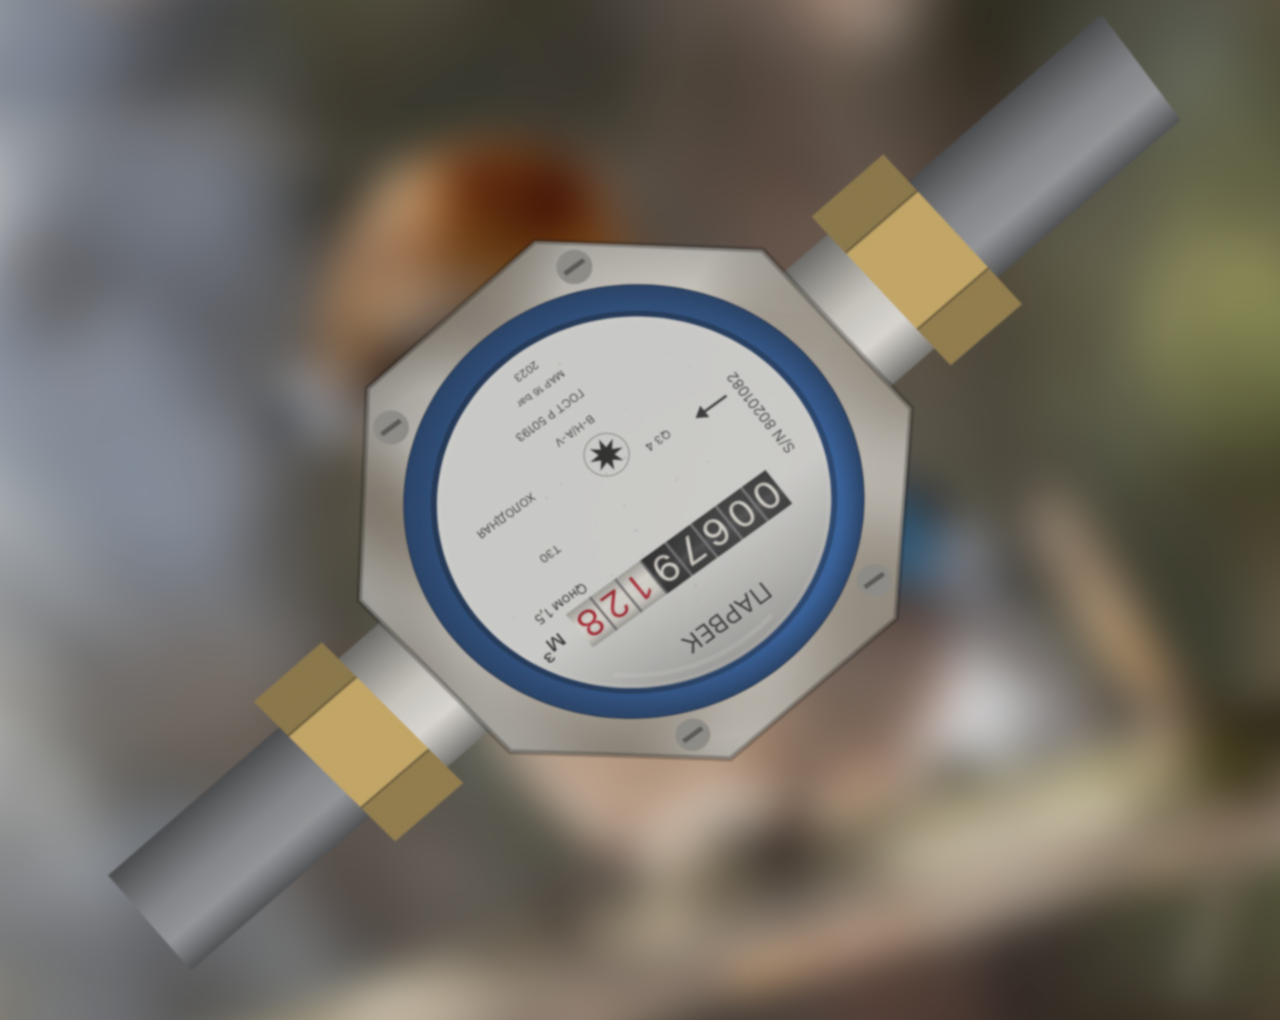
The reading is **679.128** m³
